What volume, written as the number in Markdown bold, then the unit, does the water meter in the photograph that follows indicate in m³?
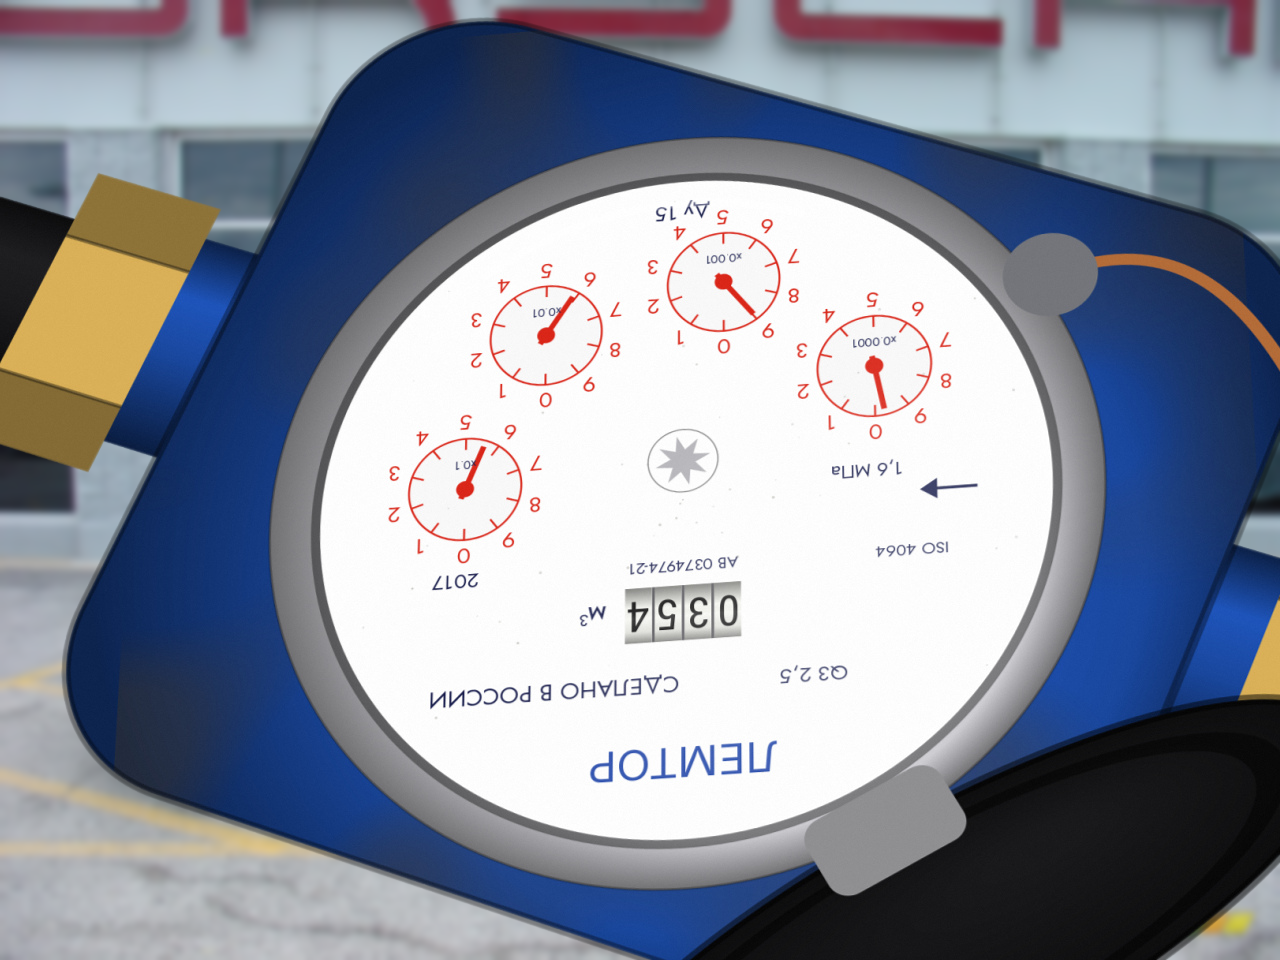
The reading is **354.5589** m³
